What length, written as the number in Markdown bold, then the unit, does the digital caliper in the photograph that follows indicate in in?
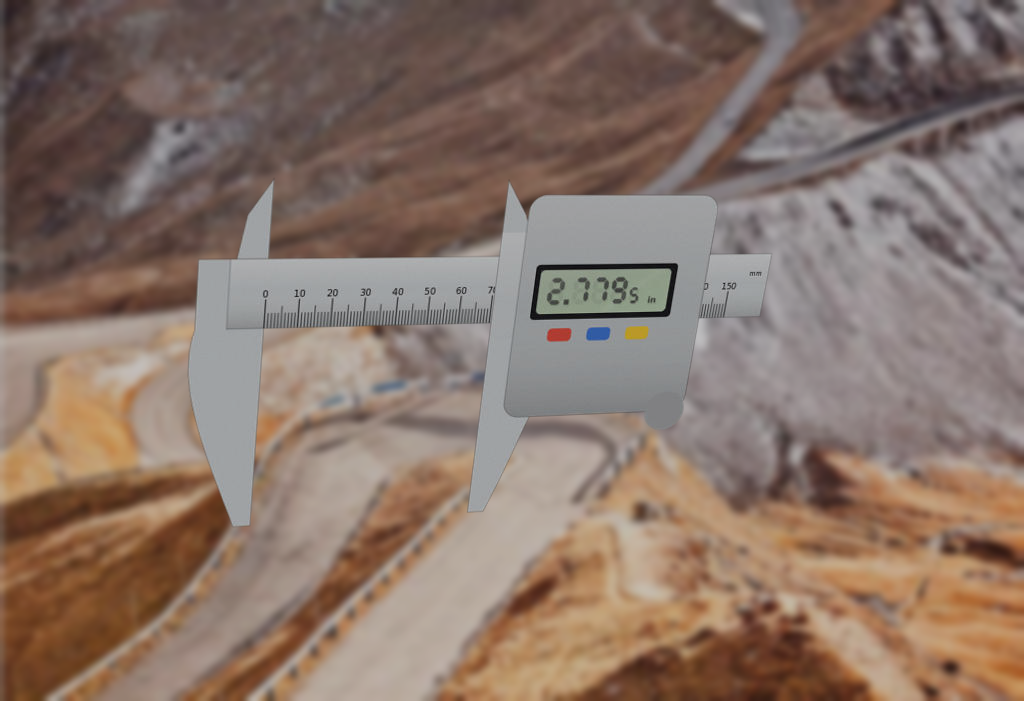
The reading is **2.7795** in
